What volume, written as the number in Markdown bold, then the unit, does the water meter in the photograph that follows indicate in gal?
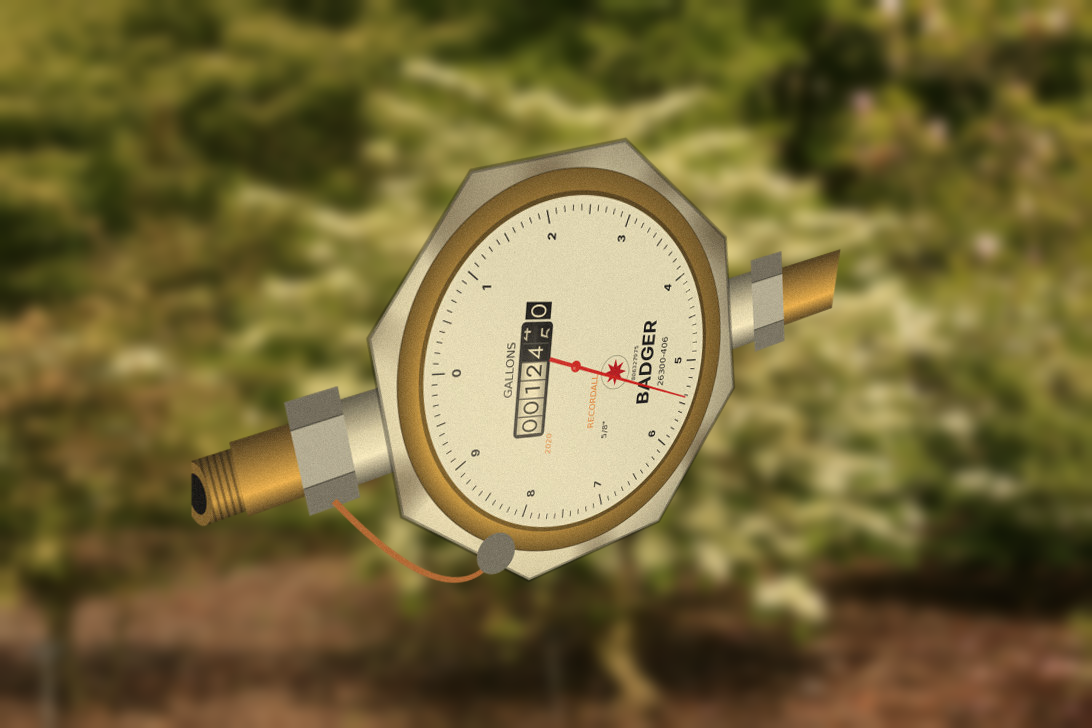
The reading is **12445.4** gal
